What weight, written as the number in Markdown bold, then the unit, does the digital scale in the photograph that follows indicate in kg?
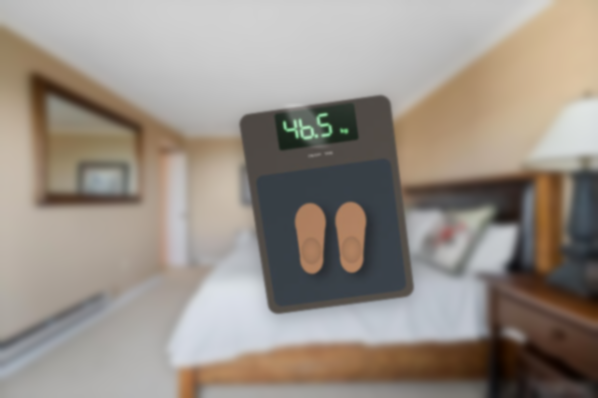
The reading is **46.5** kg
